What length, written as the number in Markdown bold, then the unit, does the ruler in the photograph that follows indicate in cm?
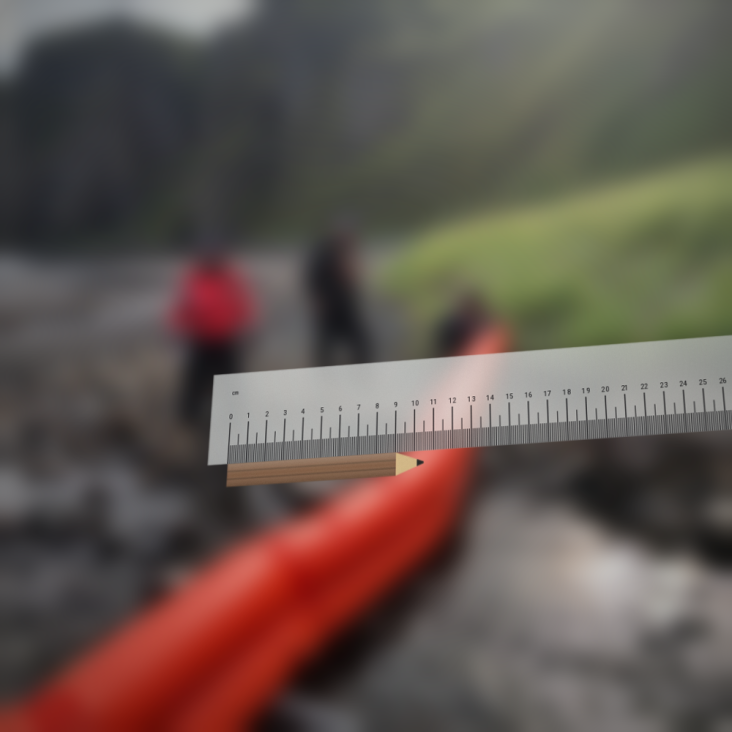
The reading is **10.5** cm
